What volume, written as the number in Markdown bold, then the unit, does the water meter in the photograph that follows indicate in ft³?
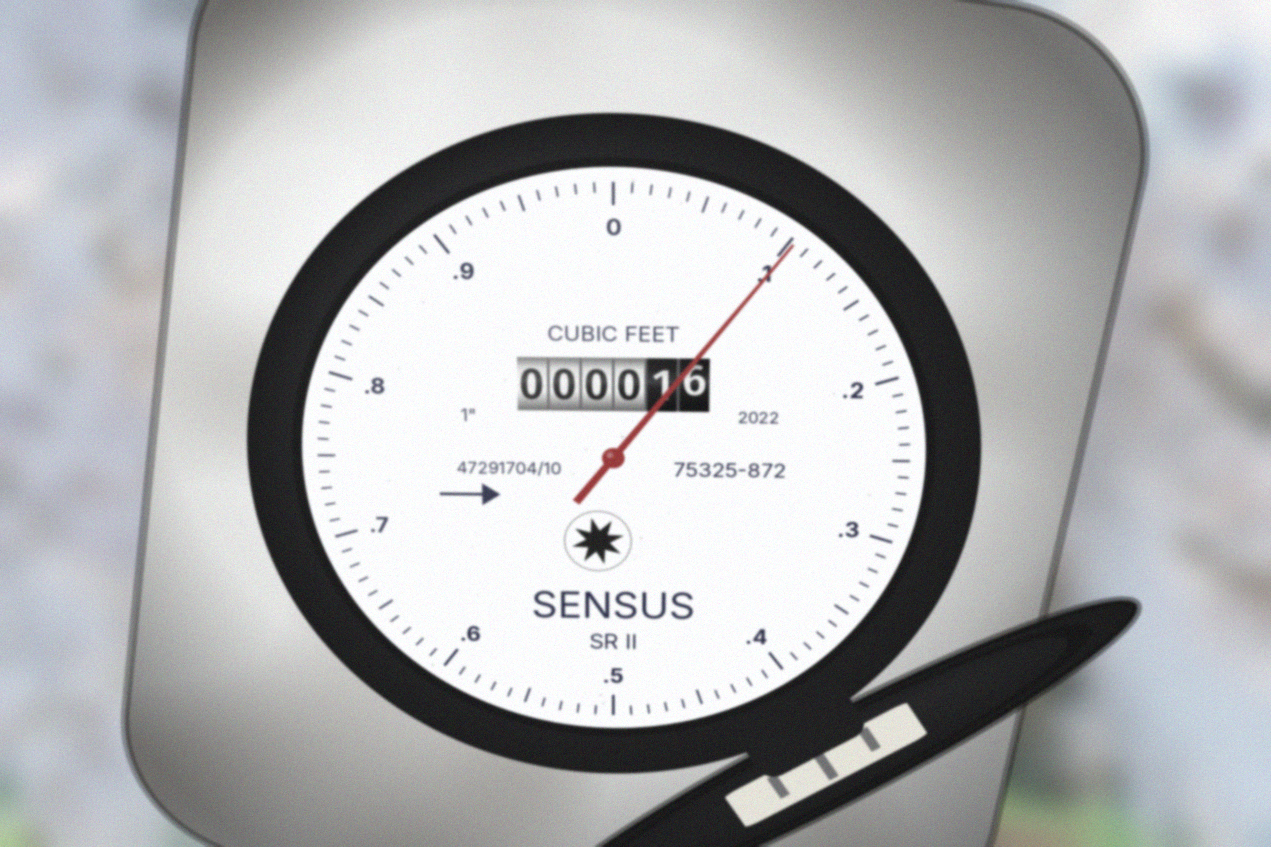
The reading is **16.10** ft³
